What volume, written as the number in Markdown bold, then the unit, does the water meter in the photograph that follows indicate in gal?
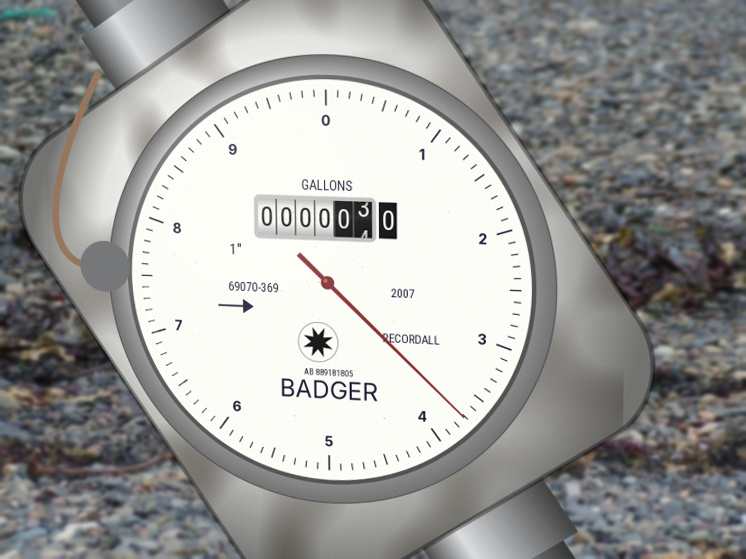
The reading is **33.7** gal
